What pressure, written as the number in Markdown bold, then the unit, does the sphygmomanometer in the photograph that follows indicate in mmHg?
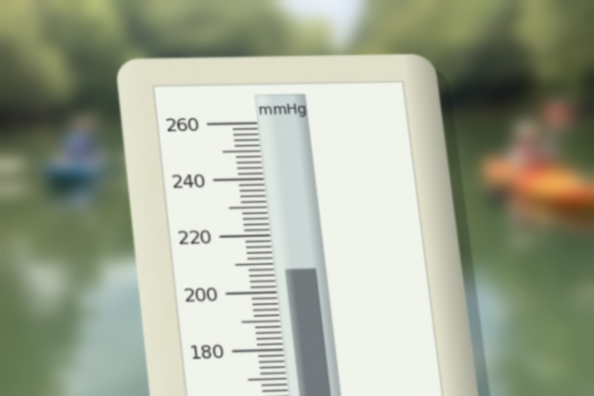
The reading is **208** mmHg
